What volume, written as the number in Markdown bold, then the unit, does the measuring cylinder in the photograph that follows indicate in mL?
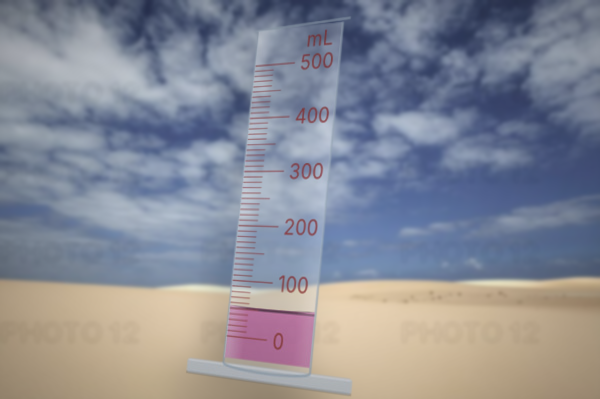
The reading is **50** mL
